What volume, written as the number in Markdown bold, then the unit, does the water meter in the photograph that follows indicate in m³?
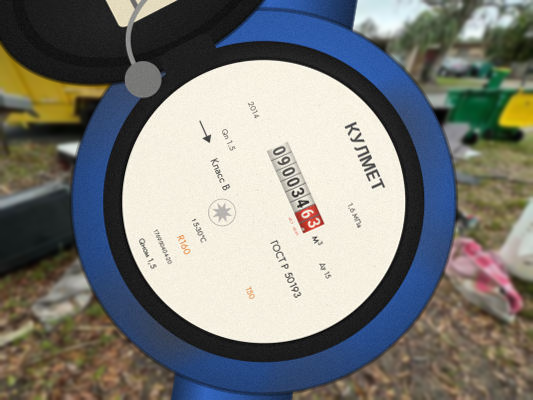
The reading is **90034.63** m³
